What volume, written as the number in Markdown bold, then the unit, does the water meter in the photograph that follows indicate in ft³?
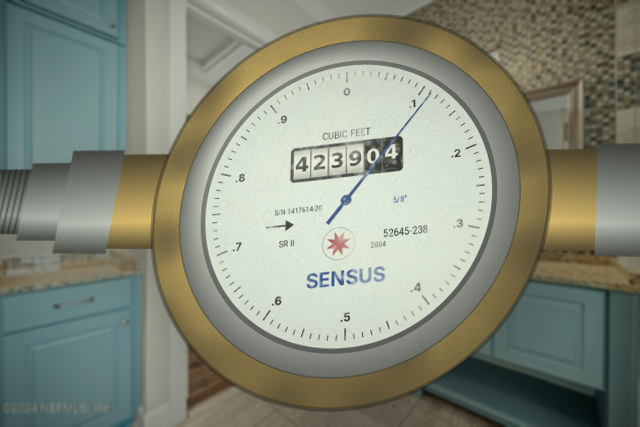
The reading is **423904.11** ft³
